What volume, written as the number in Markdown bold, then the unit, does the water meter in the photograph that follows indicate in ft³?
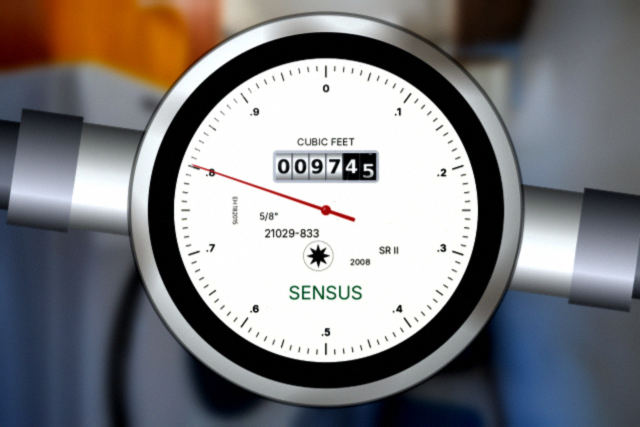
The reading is **9744.80** ft³
